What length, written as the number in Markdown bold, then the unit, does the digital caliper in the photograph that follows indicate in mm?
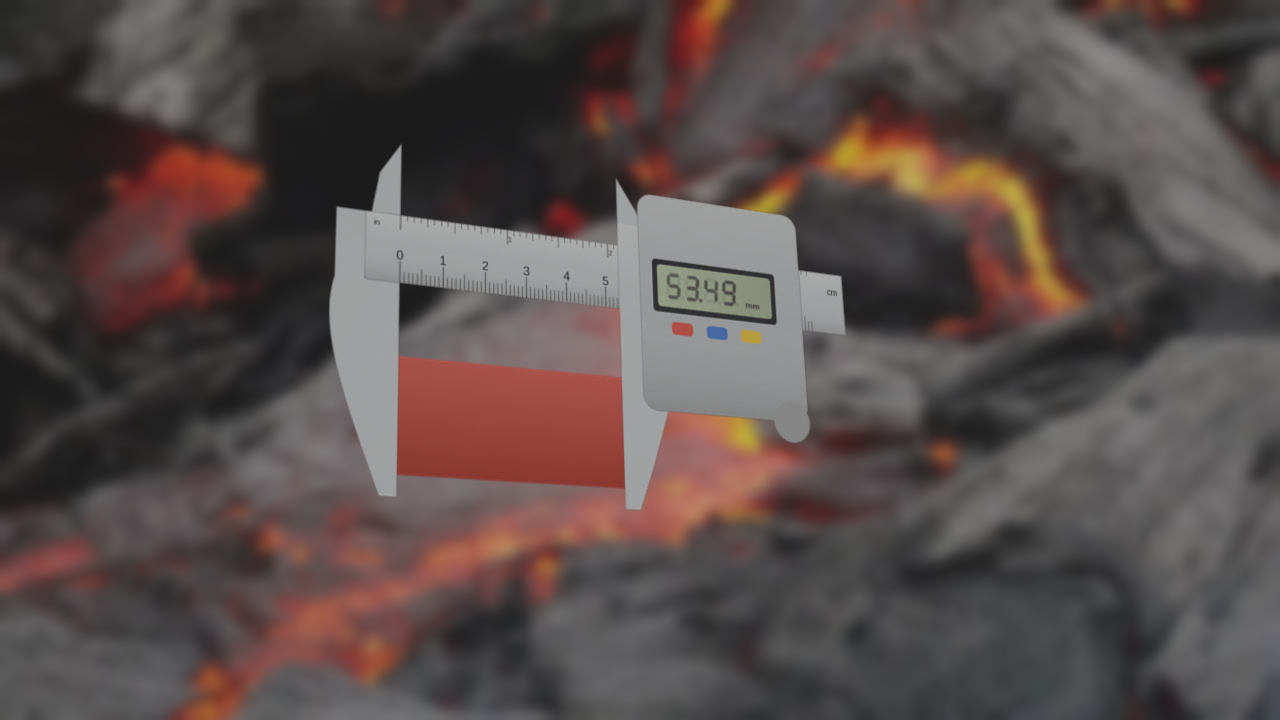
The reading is **53.49** mm
